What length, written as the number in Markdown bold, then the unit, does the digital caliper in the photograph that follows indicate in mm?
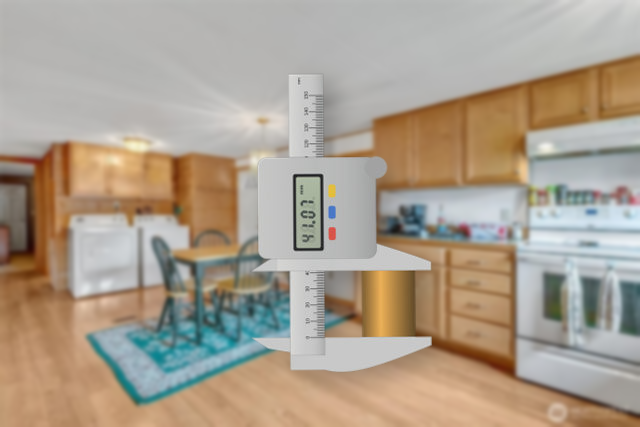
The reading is **41.07** mm
